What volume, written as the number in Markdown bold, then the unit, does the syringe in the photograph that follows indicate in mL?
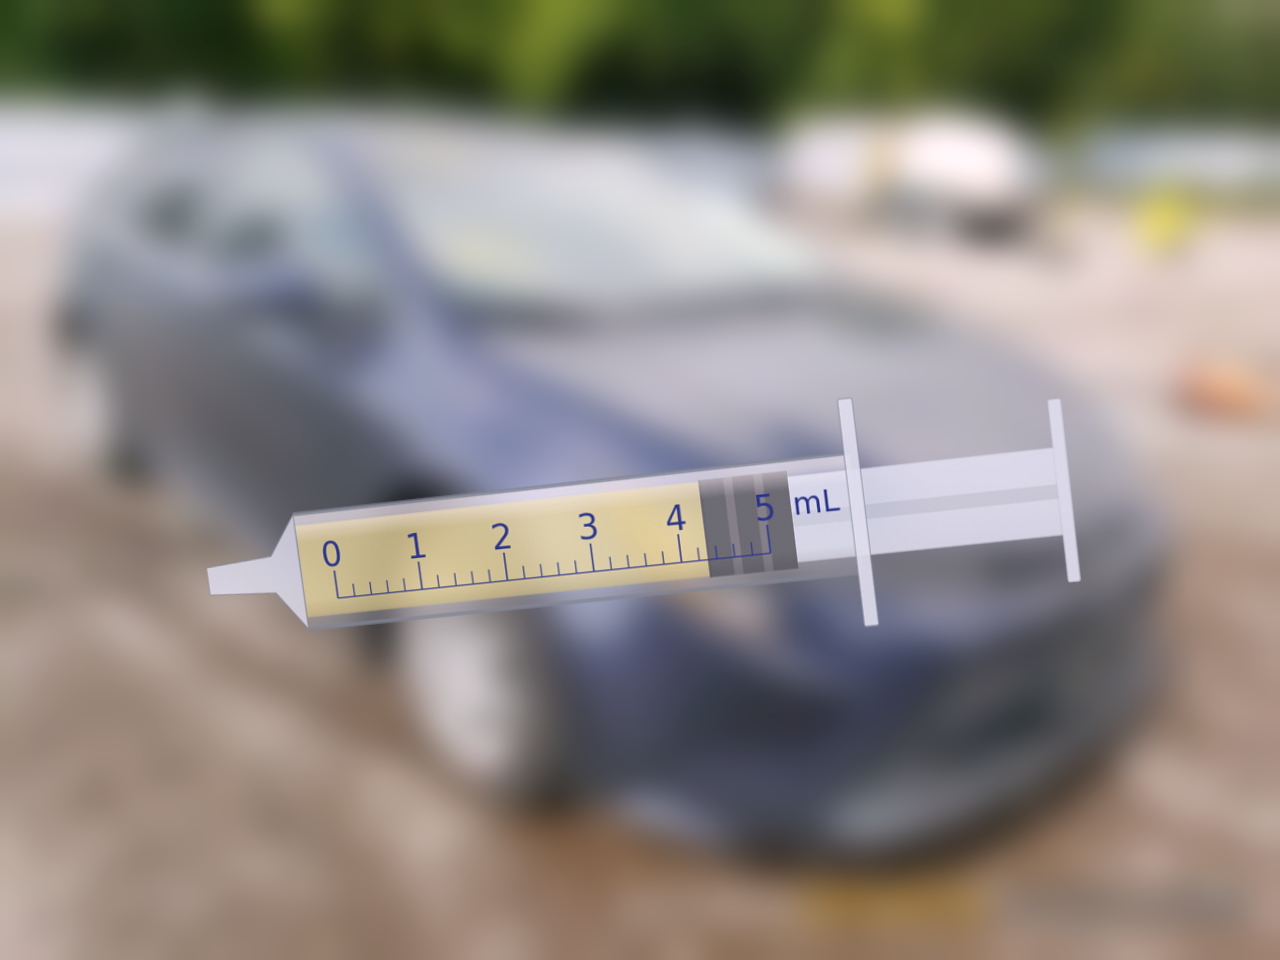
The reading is **4.3** mL
